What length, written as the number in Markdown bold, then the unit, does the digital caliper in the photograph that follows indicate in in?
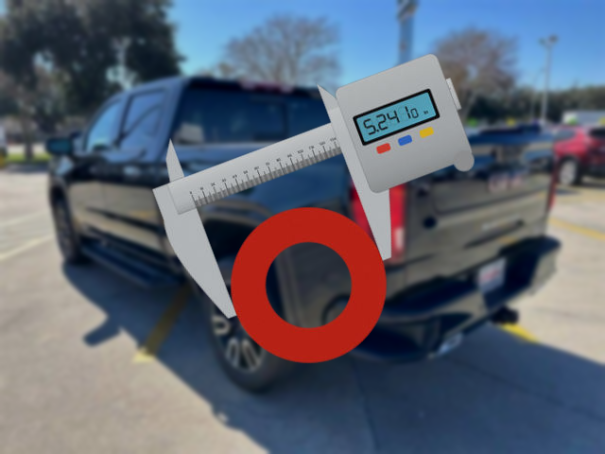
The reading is **5.2410** in
